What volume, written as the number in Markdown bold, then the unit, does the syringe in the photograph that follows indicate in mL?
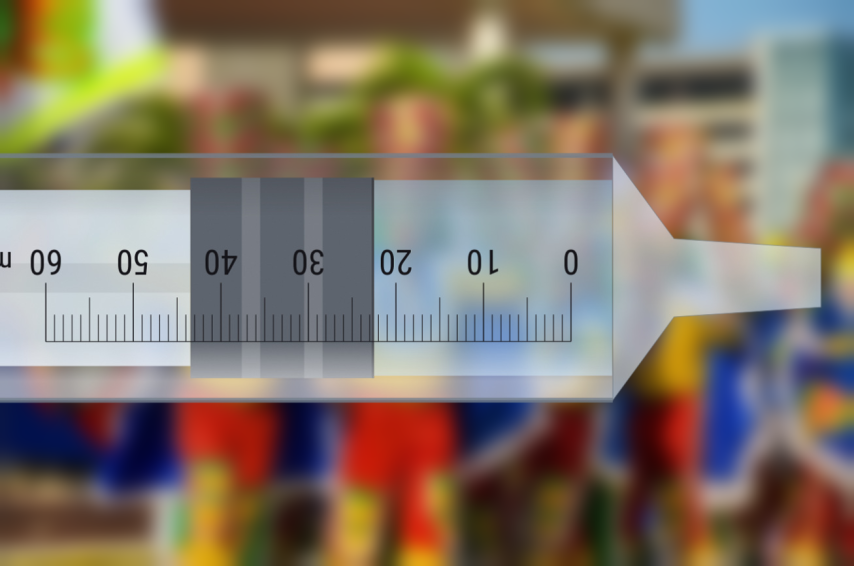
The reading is **22.5** mL
